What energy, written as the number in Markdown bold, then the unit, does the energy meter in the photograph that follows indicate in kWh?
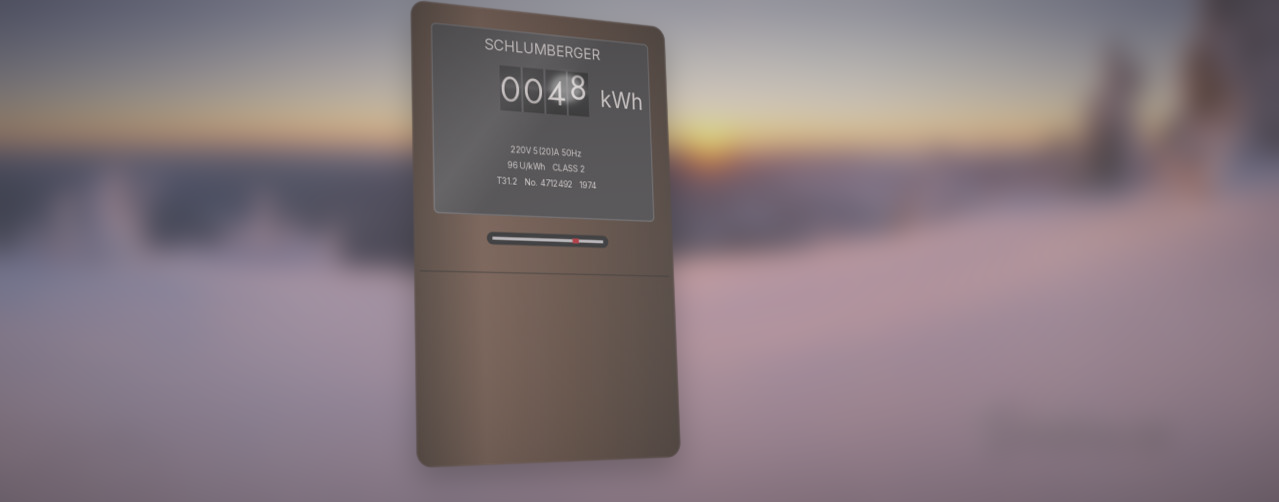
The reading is **48** kWh
